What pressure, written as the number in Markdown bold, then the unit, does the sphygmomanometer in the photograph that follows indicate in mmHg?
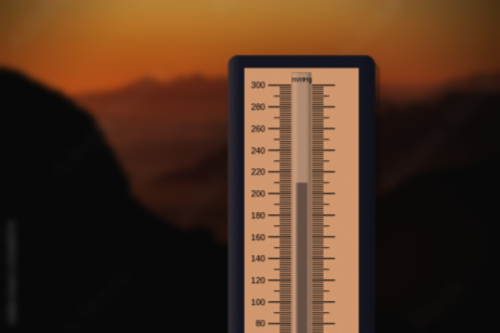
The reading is **210** mmHg
